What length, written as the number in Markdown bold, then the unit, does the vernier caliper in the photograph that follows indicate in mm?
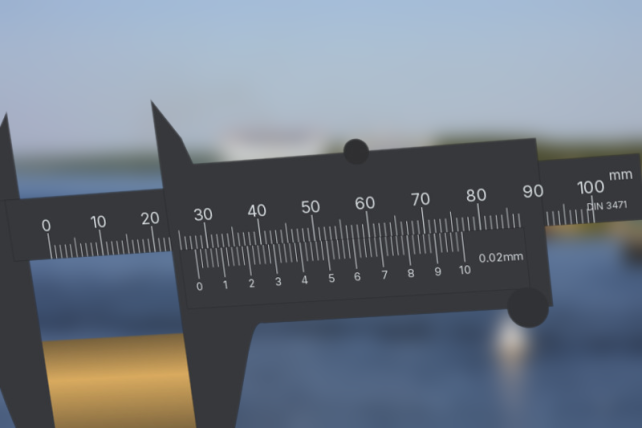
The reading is **27.6** mm
